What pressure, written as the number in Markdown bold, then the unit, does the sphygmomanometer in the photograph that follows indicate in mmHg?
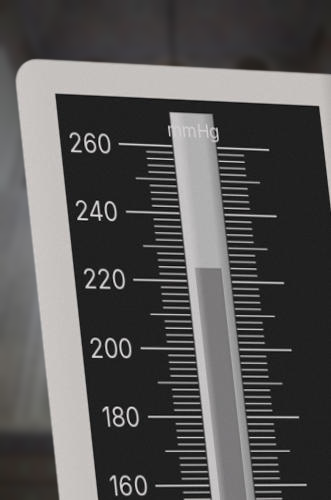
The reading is **224** mmHg
